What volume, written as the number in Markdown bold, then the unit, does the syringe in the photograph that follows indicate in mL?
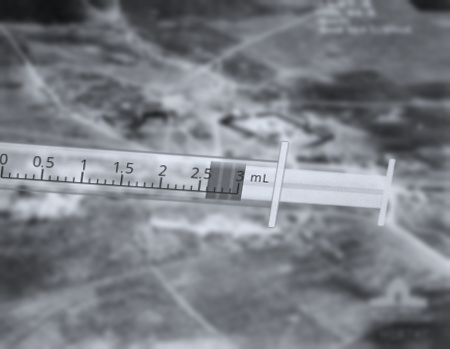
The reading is **2.6** mL
